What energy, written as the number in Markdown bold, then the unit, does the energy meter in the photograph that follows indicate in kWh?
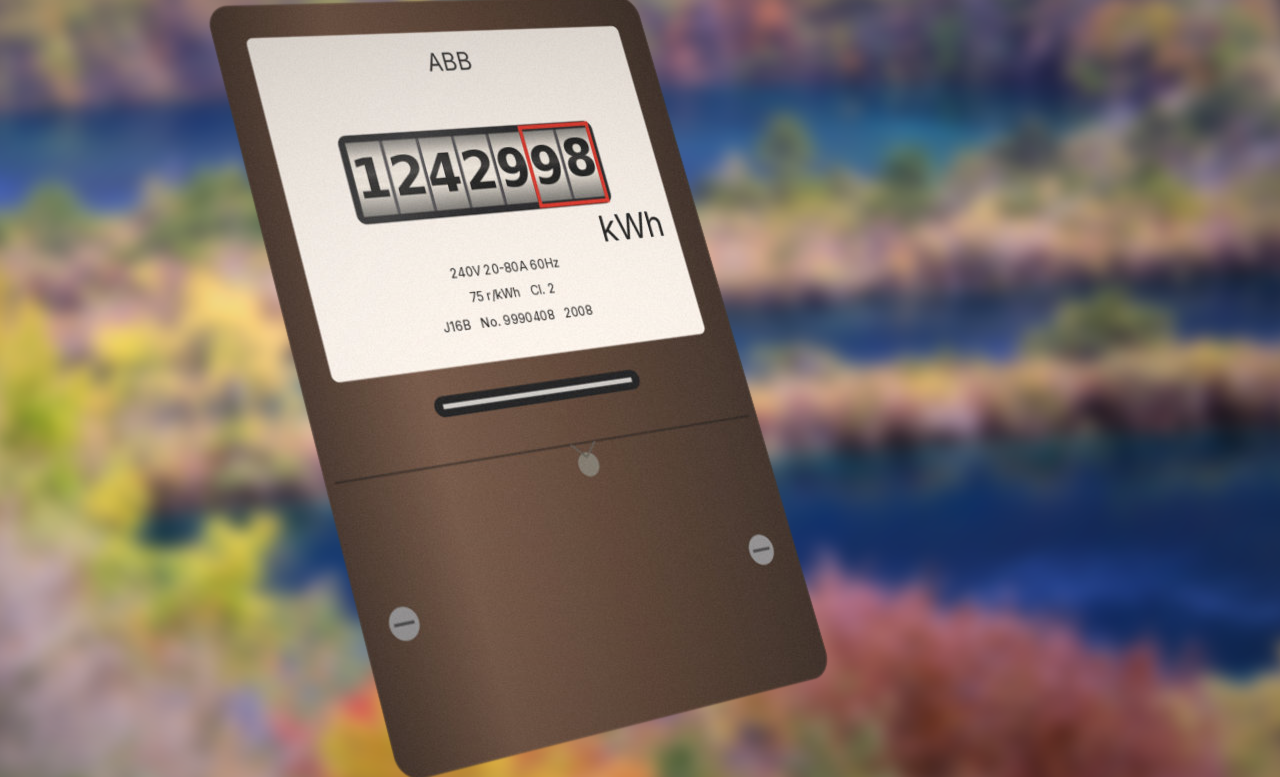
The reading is **12429.98** kWh
